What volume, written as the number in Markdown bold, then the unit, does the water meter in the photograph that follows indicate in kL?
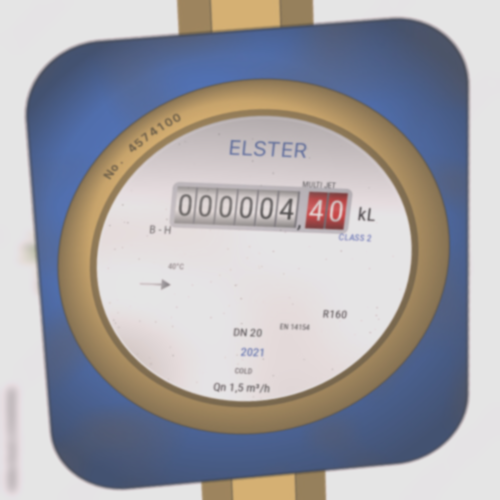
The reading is **4.40** kL
